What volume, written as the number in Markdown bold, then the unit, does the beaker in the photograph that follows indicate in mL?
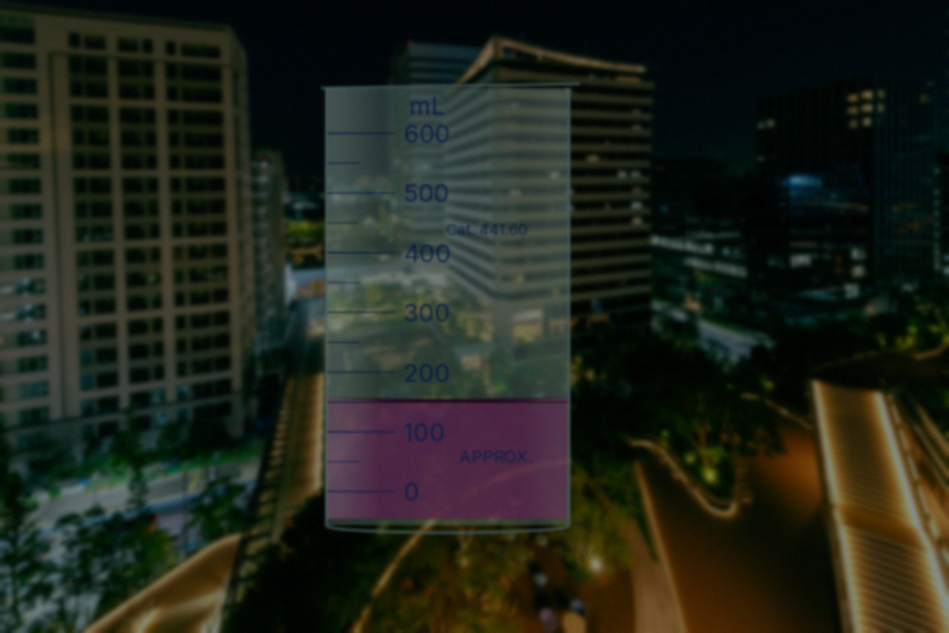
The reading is **150** mL
